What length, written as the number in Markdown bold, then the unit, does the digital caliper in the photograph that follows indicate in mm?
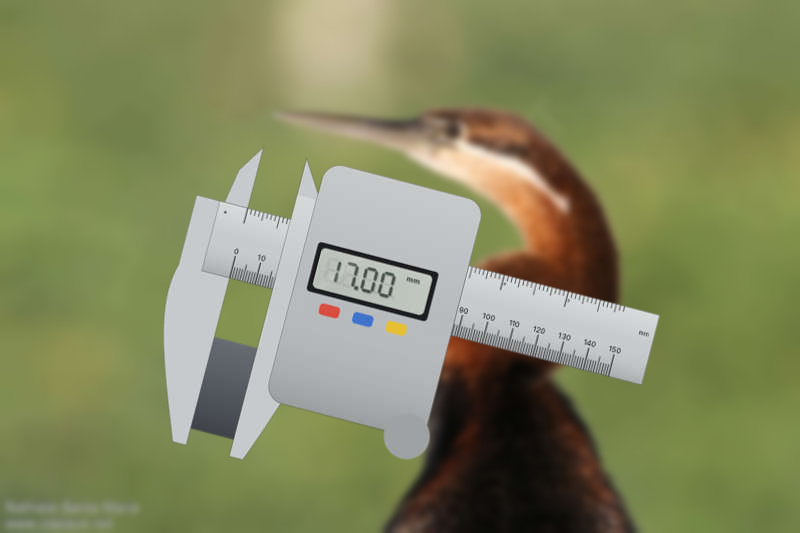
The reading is **17.00** mm
